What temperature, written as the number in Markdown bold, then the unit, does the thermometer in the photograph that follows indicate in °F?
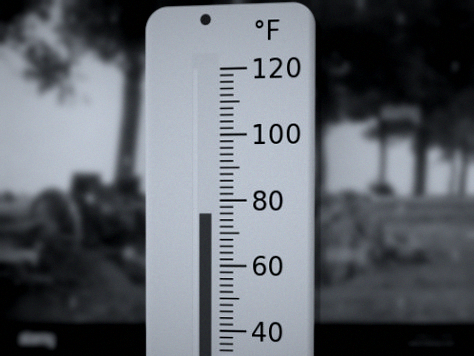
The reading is **76** °F
